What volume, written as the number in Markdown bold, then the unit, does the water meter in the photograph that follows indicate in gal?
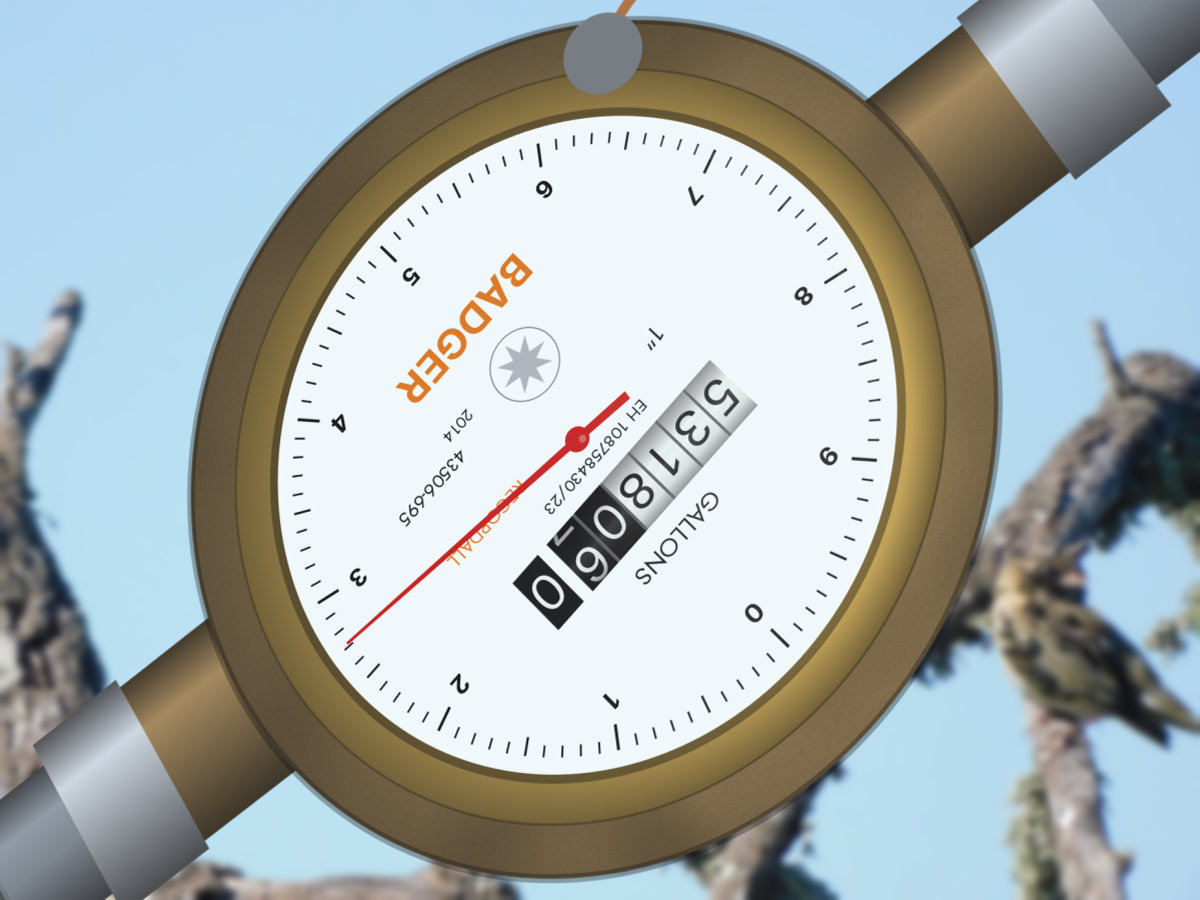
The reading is **5318062.7** gal
